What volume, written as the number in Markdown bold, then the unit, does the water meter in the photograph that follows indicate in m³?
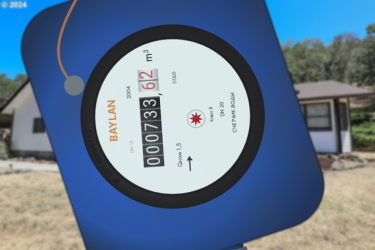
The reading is **733.62** m³
